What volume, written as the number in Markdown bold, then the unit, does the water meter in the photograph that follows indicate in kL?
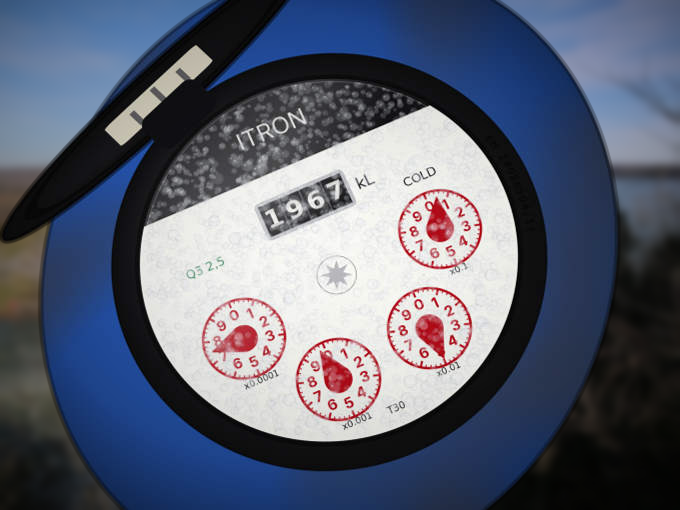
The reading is **1967.0497** kL
